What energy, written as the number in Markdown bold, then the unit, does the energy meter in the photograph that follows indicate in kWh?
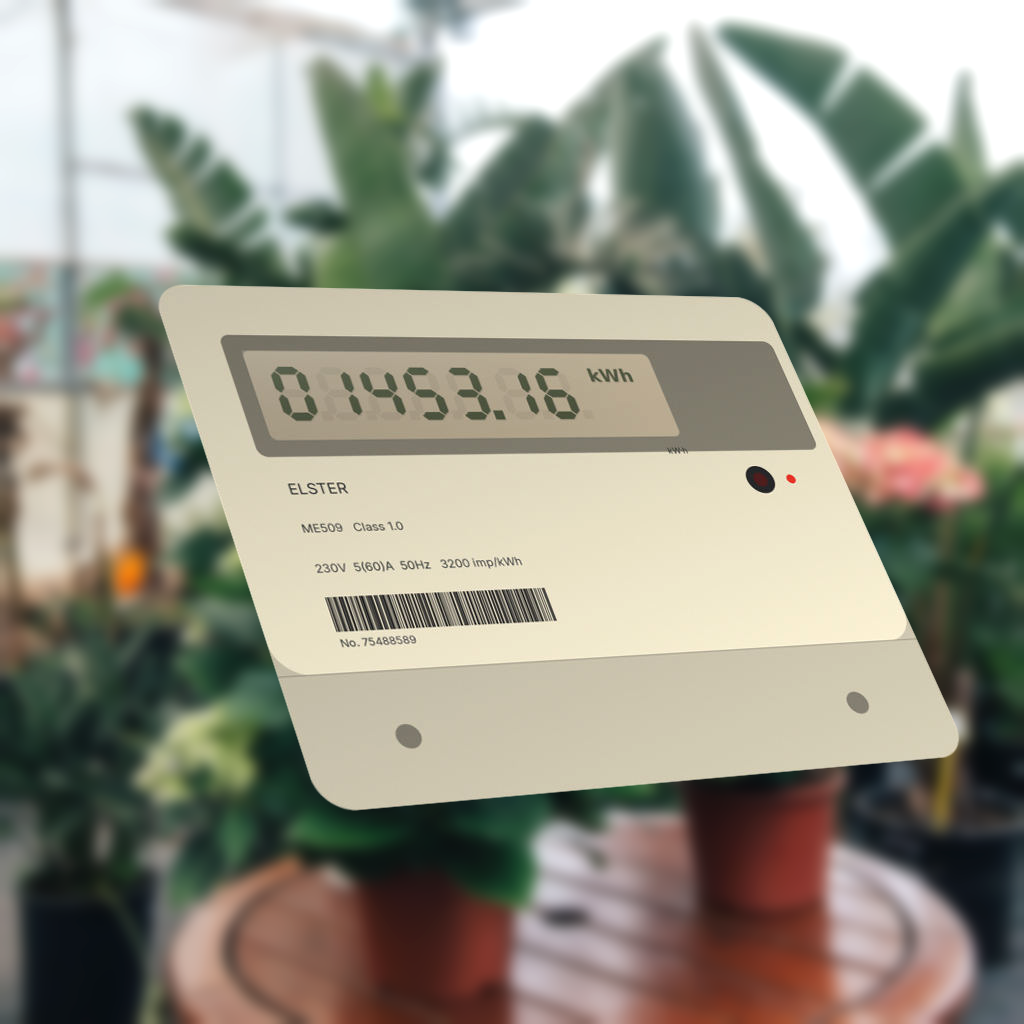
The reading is **1453.16** kWh
